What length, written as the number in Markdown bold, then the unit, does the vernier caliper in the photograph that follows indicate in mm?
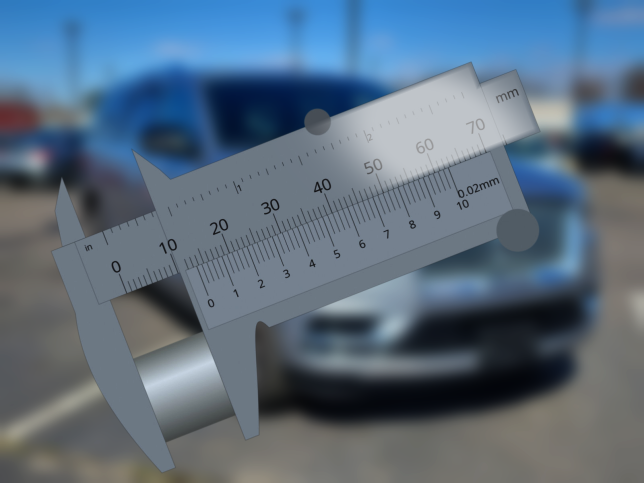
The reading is **13.6** mm
